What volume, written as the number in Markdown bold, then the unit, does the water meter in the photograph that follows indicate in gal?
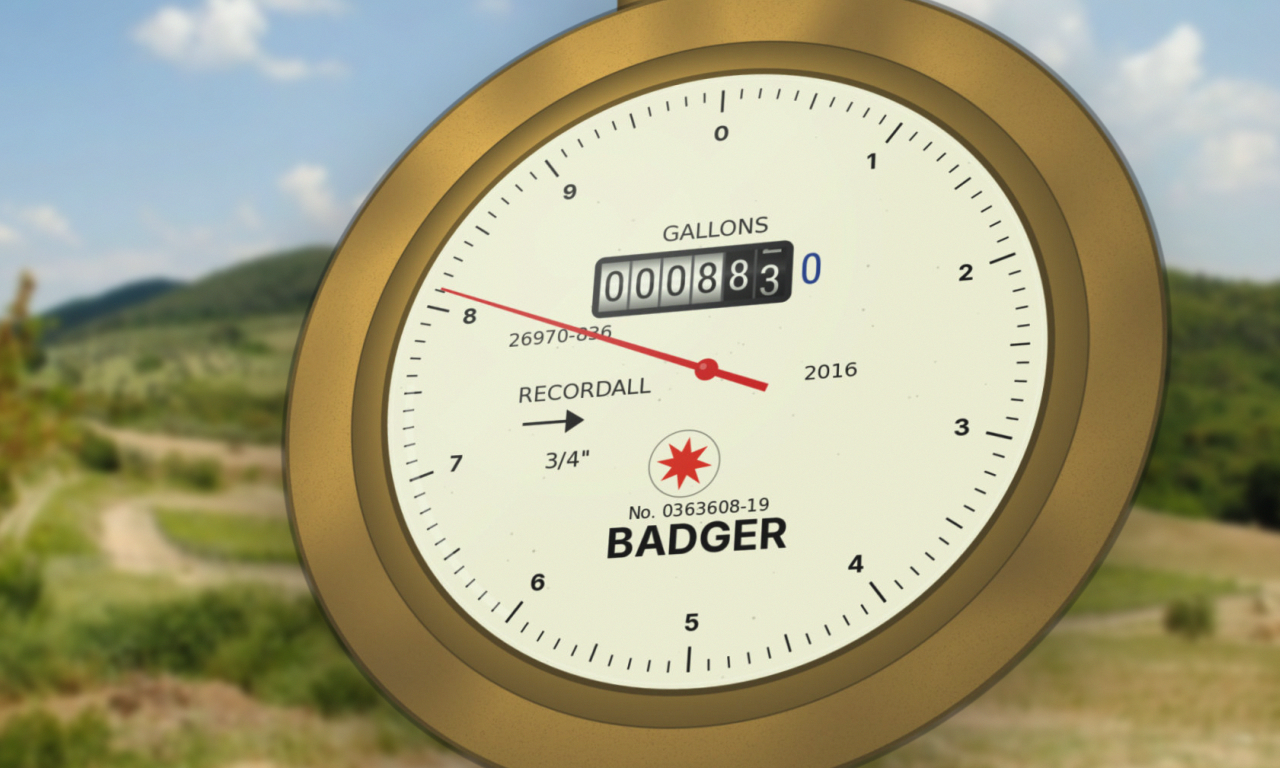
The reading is **8828.1** gal
